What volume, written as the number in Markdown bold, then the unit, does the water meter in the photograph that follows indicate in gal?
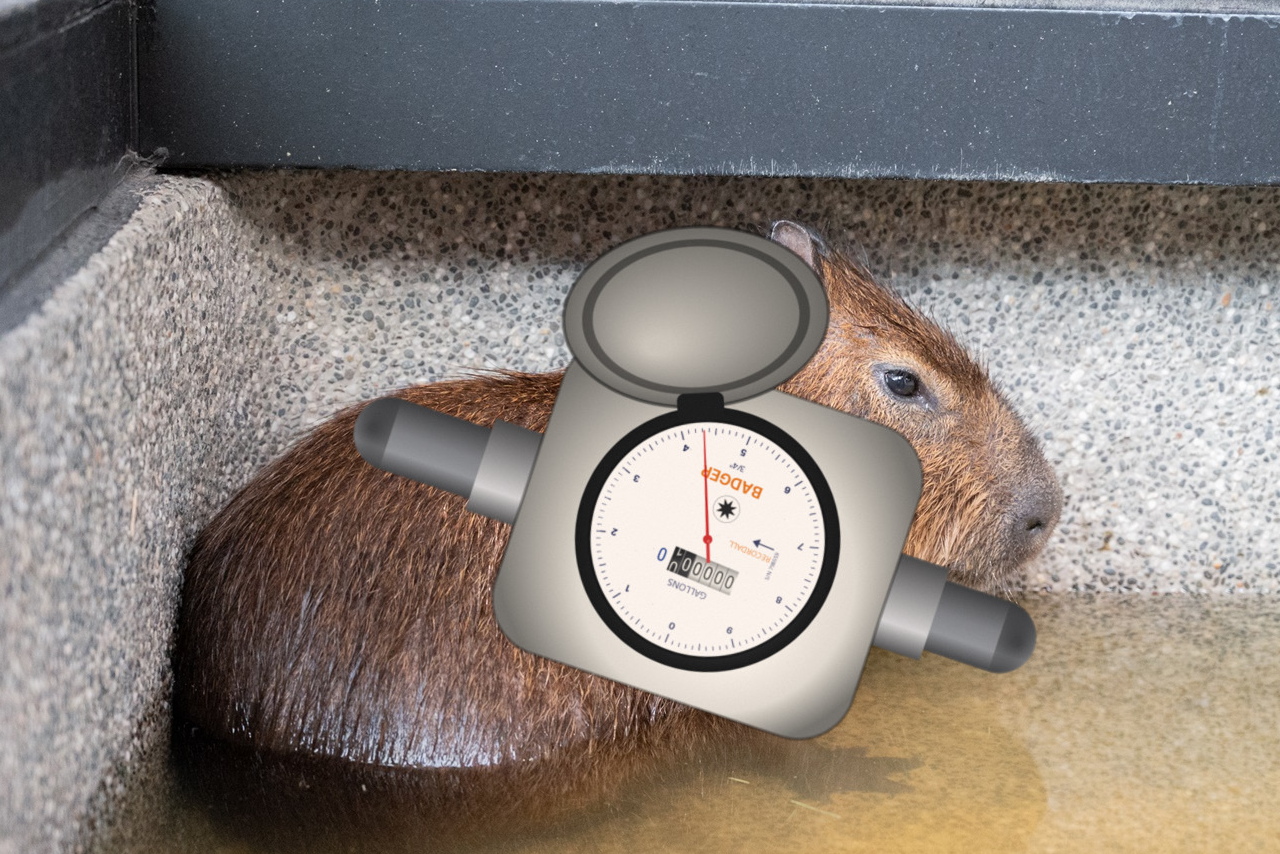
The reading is **4.3** gal
